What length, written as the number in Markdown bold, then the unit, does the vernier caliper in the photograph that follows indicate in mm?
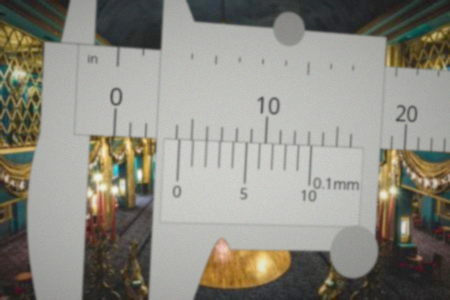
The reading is **4.2** mm
